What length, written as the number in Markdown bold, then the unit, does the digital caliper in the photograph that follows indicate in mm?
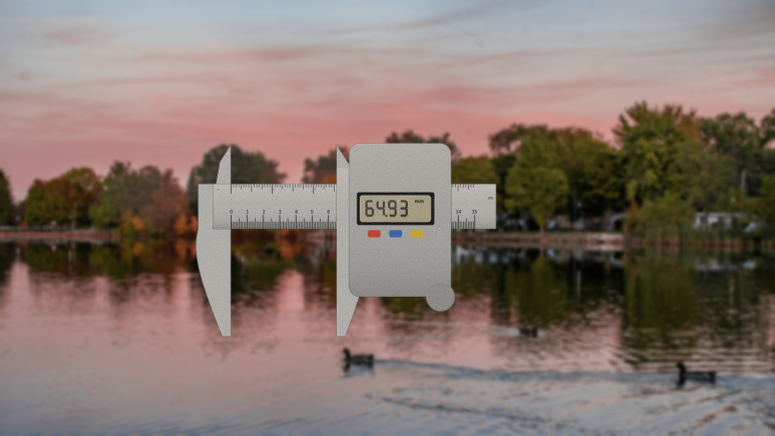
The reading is **64.93** mm
